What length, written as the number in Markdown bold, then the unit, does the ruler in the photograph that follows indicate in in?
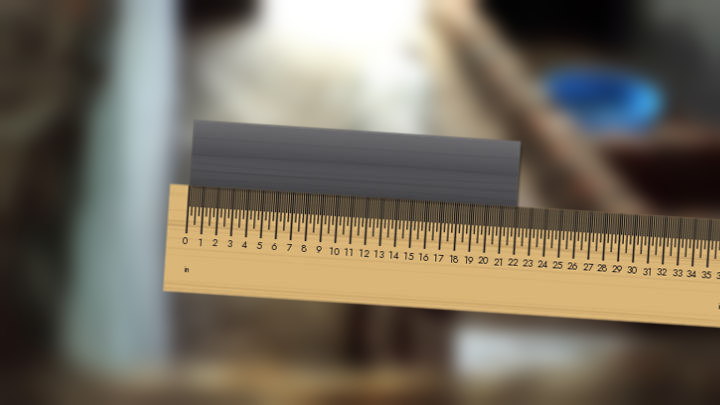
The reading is **22** in
